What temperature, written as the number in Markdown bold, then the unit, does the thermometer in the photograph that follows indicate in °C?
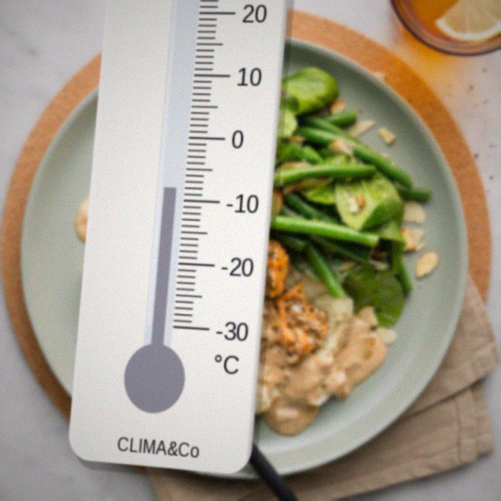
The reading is **-8** °C
